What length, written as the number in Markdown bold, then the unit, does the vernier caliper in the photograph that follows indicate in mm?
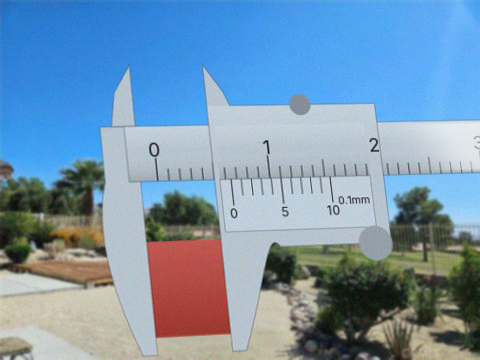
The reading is **6.5** mm
